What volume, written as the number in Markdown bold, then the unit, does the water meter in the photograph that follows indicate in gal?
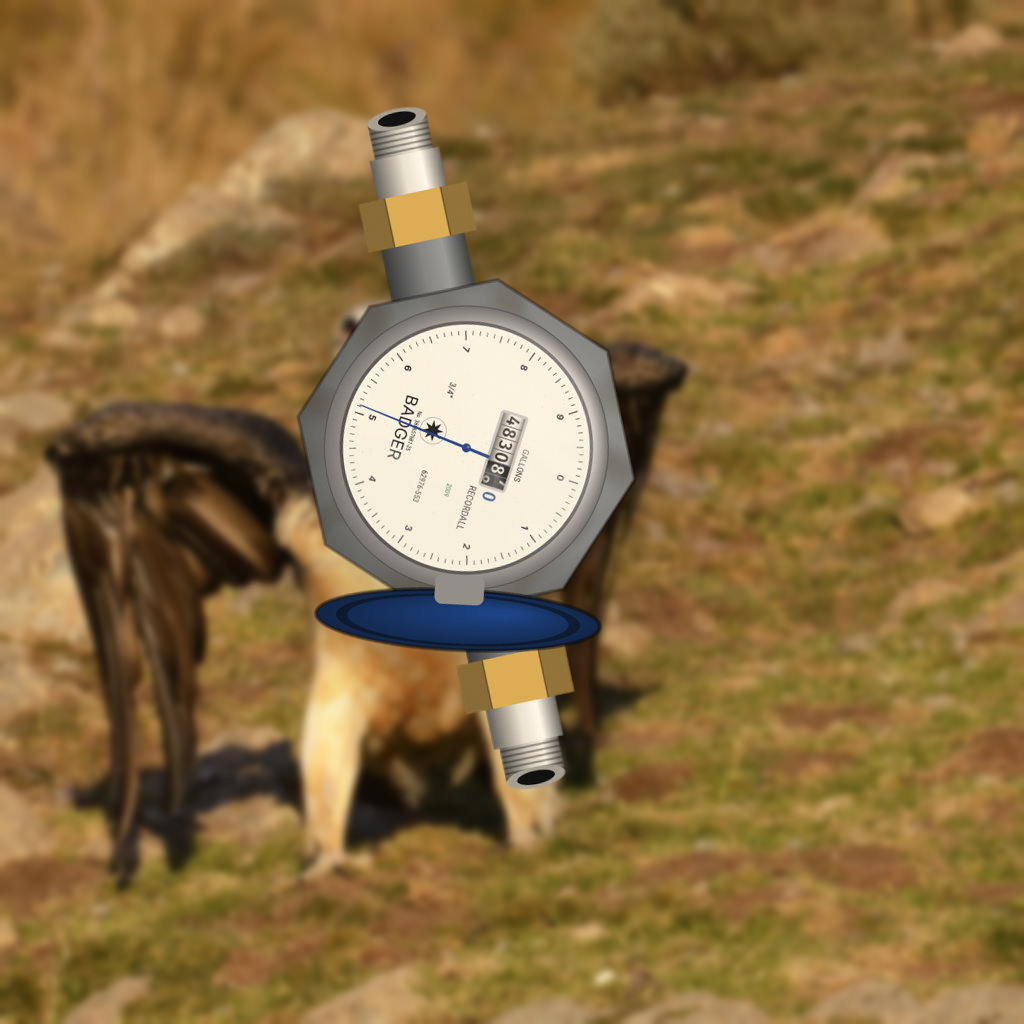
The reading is **4830875.1** gal
